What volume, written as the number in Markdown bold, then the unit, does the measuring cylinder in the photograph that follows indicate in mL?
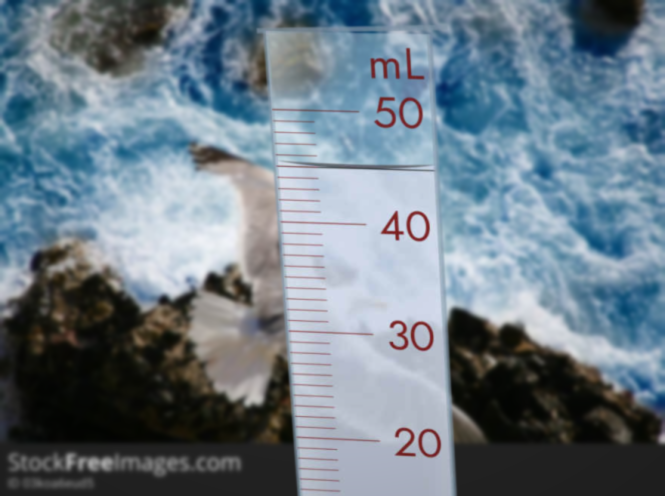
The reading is **45** mL
